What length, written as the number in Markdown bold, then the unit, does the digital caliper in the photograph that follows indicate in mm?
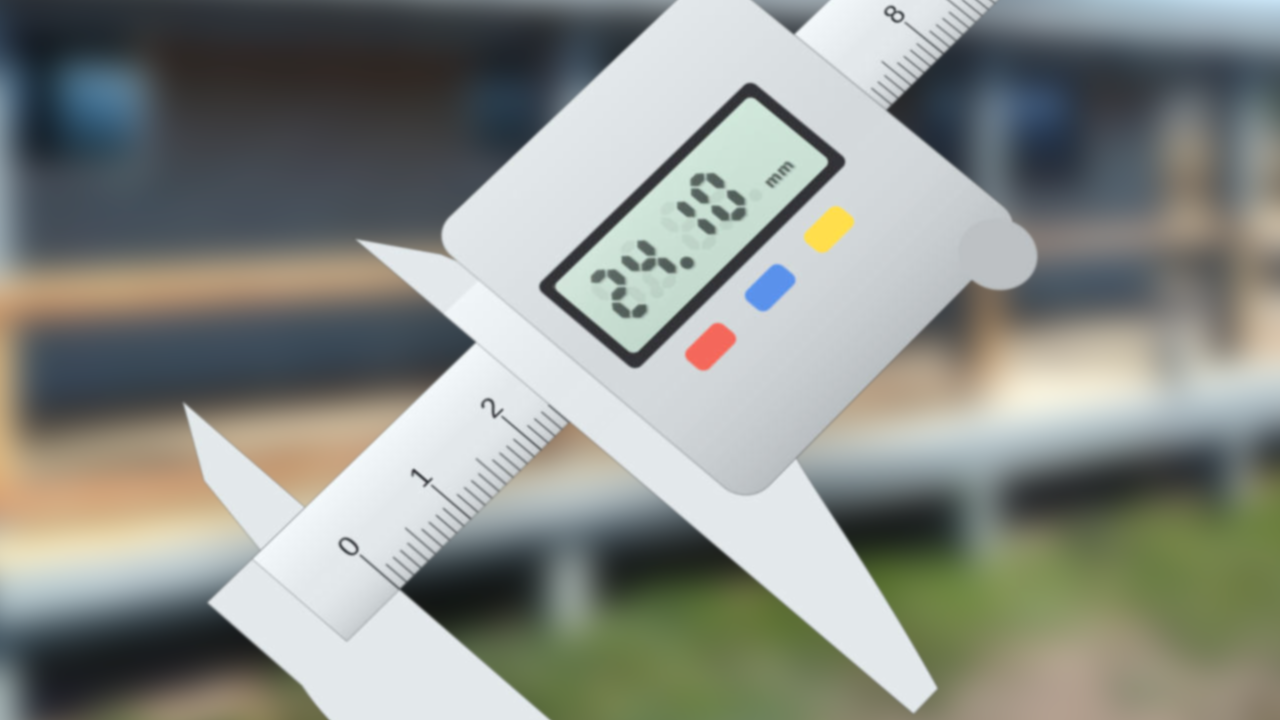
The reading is **24.10** mm
